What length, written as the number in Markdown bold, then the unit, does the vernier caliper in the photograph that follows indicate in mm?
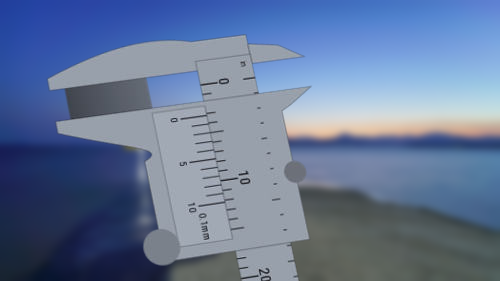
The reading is **3.2** mm
